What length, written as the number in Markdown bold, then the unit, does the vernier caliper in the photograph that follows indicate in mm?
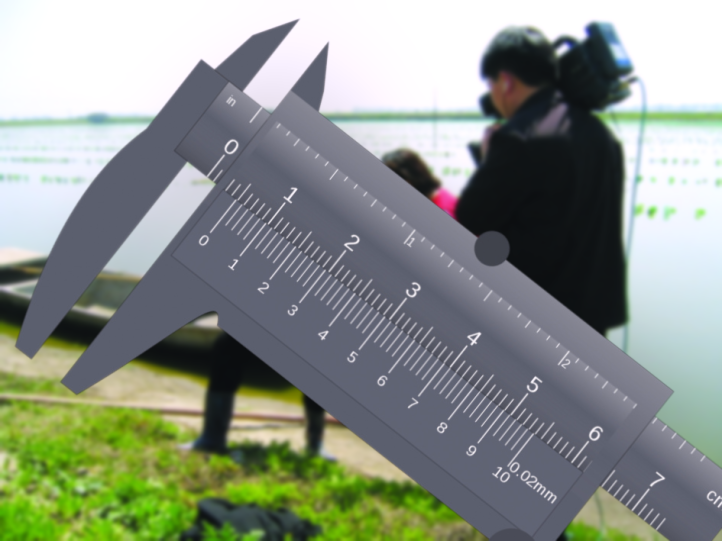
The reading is **4.8** mm
